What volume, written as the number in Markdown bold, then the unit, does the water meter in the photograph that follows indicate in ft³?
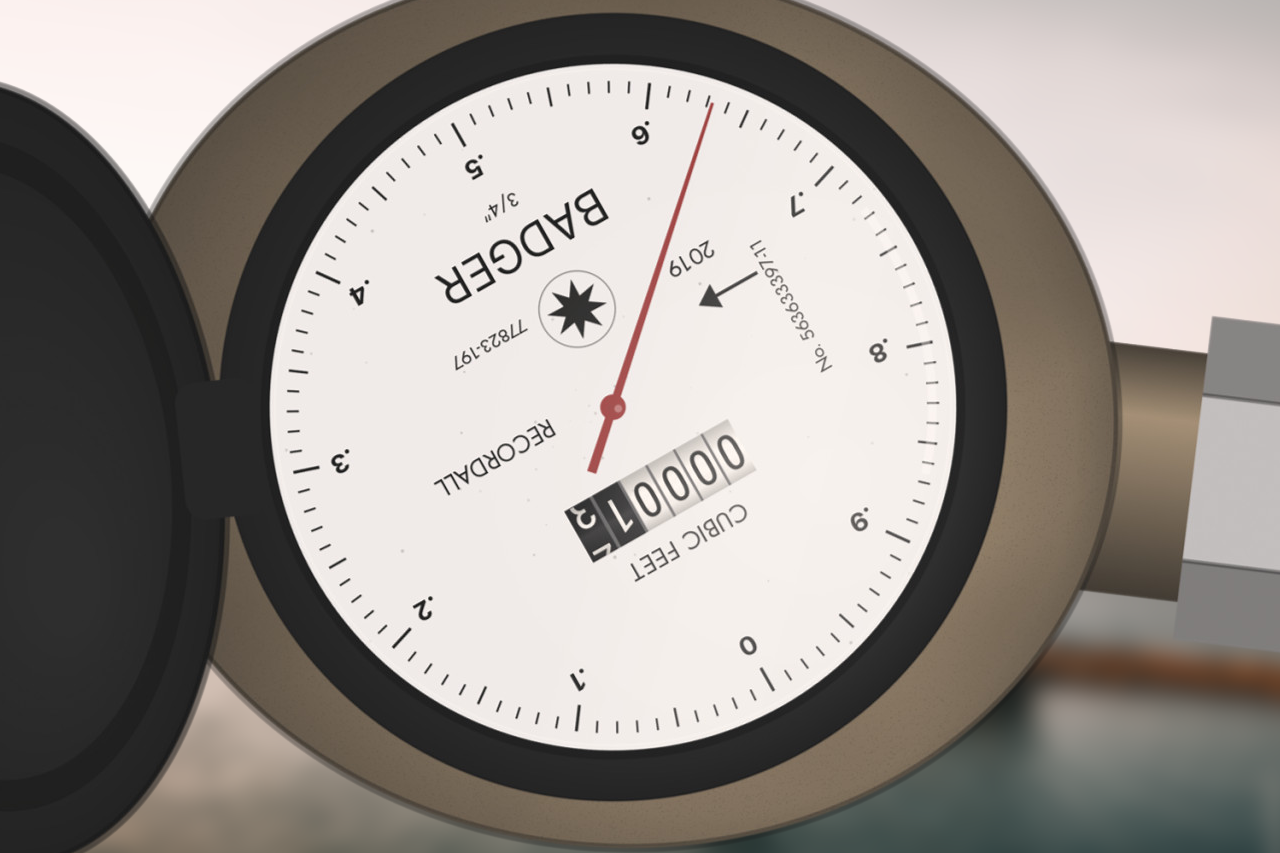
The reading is **12.63** ft³
